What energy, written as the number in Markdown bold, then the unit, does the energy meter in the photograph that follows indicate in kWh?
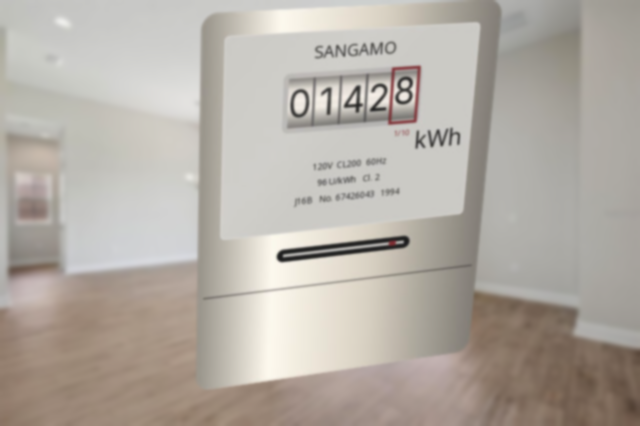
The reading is **142.8** kWh
